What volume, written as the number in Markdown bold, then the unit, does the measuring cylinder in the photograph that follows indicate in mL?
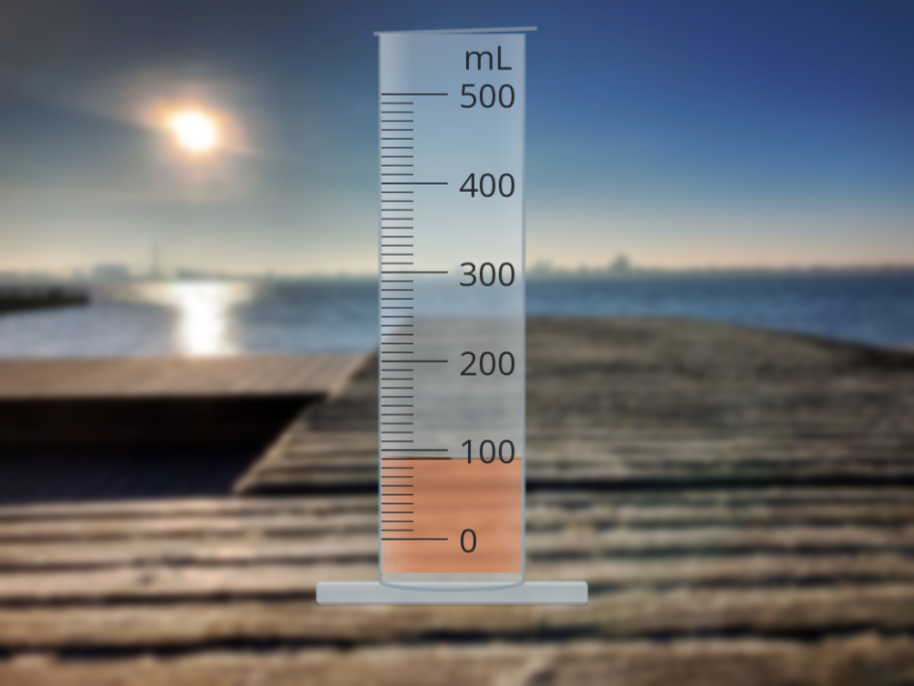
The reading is **90** mL
